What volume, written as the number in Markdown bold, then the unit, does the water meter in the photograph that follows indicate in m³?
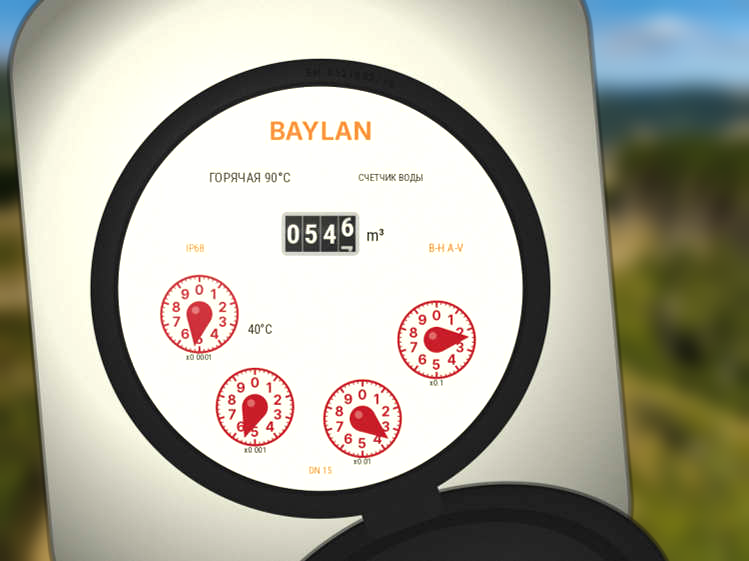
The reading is **546.2355** m³
